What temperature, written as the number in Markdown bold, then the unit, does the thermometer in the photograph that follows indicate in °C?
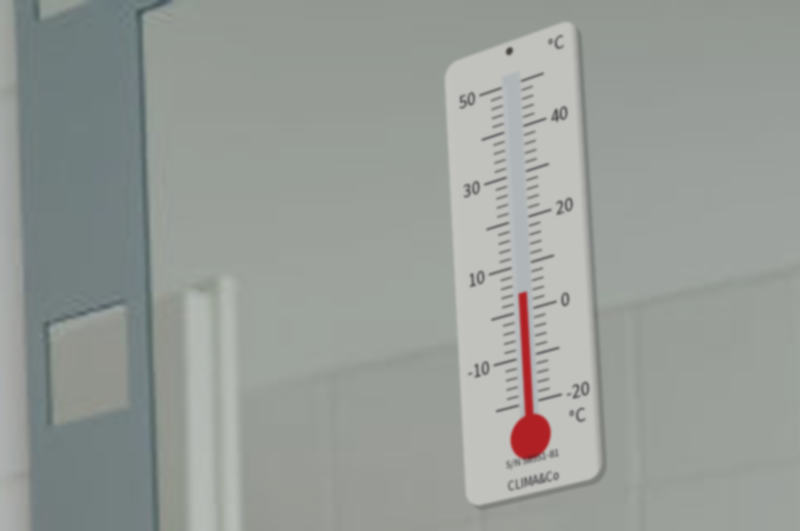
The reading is **4** °C
